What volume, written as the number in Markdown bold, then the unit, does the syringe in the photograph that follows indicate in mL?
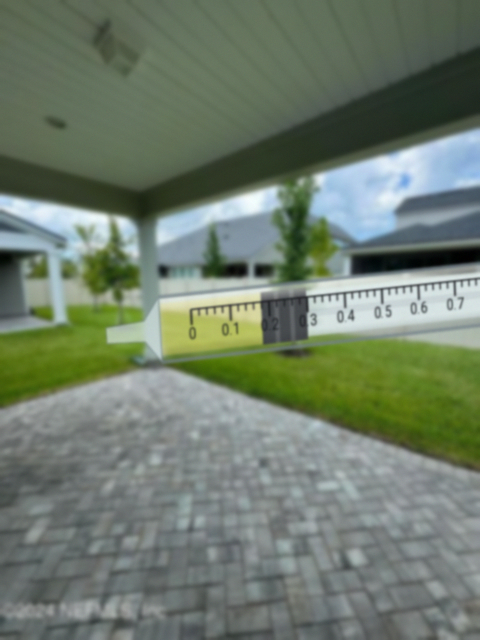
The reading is **0.18** mL
